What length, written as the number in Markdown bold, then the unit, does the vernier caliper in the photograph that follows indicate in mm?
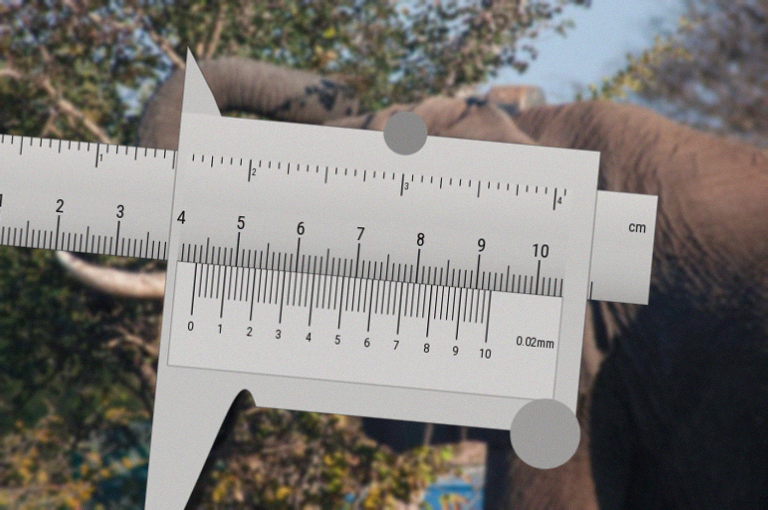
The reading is **43.4** mm
